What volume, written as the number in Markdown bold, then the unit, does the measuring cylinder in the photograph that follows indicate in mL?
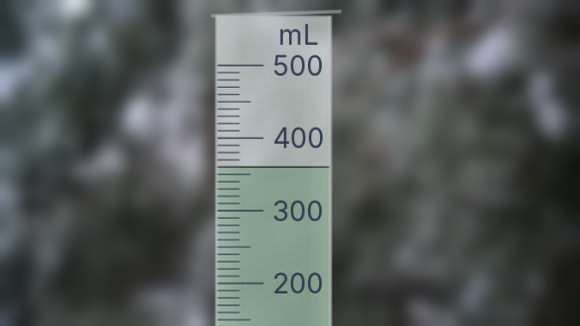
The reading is **360** mL
